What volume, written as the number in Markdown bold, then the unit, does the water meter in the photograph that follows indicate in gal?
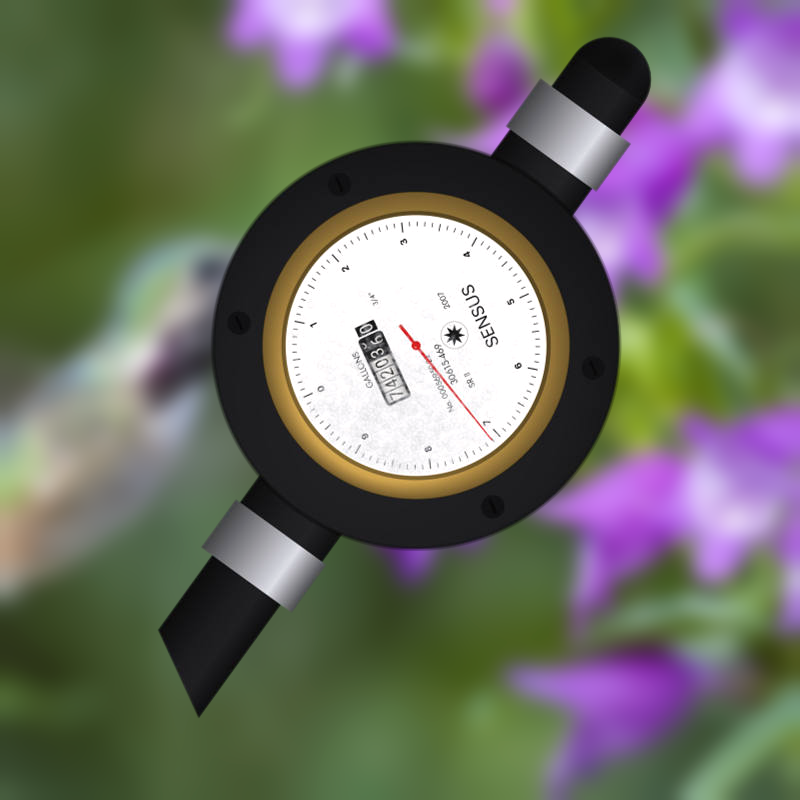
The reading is **7420357.1** gal
